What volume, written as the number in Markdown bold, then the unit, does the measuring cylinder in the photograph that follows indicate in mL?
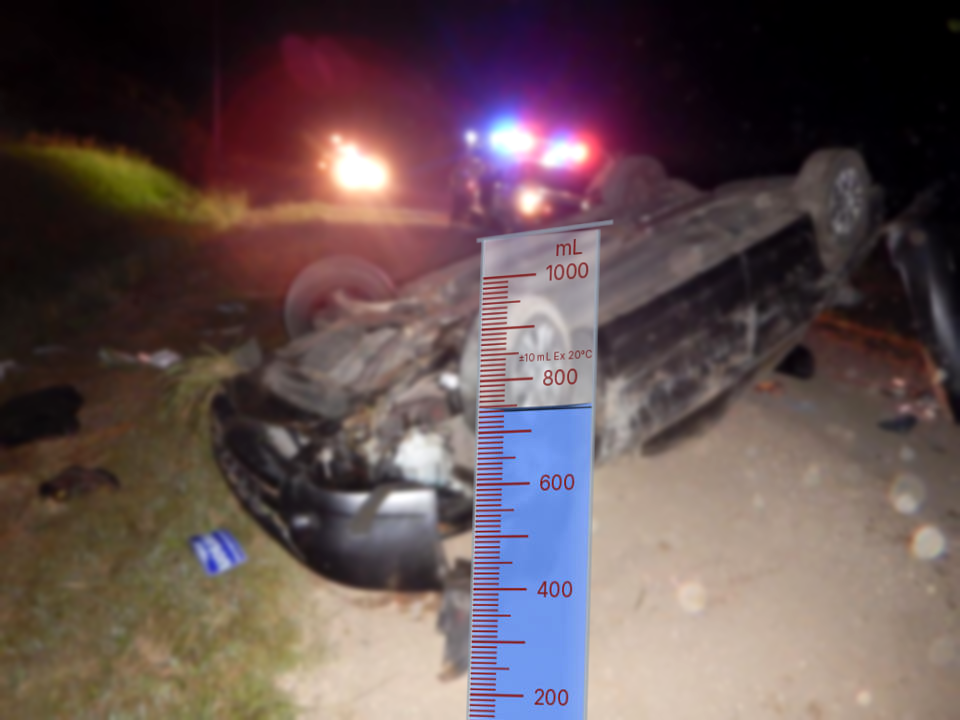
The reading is **740** mL
